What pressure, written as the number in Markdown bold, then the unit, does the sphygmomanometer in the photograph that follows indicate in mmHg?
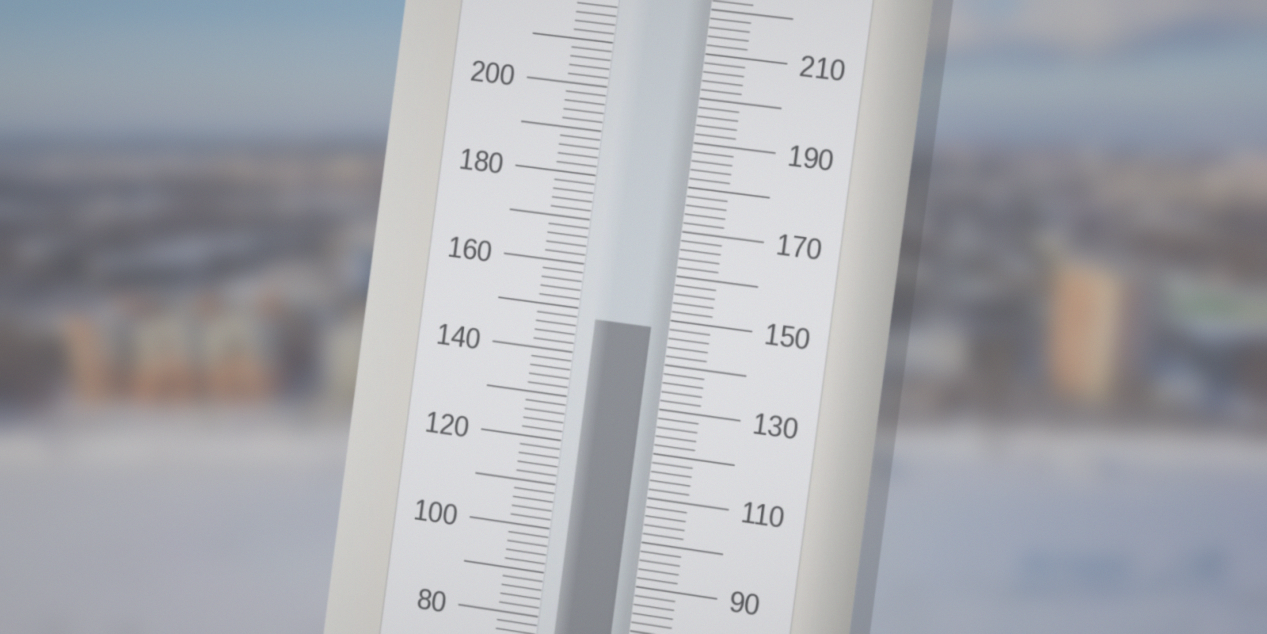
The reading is **148** mmHg
